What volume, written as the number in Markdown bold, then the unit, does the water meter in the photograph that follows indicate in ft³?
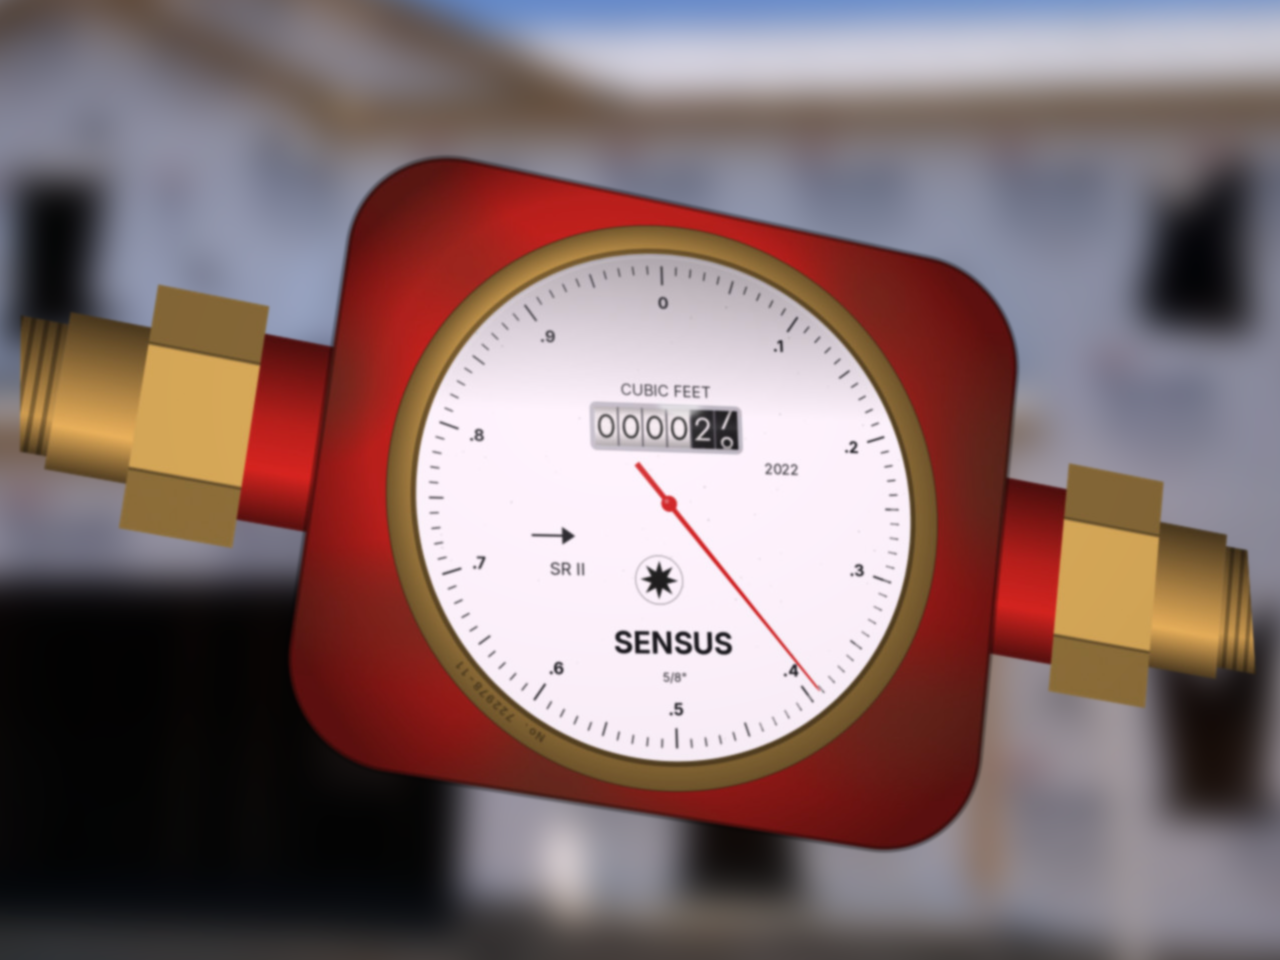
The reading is **27.39** ft³
